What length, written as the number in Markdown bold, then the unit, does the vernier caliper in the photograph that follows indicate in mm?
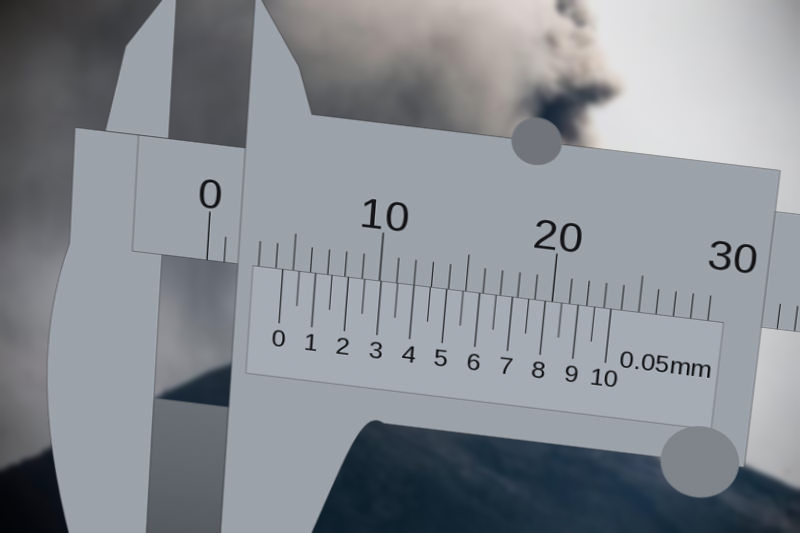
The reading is **4.4** mm
